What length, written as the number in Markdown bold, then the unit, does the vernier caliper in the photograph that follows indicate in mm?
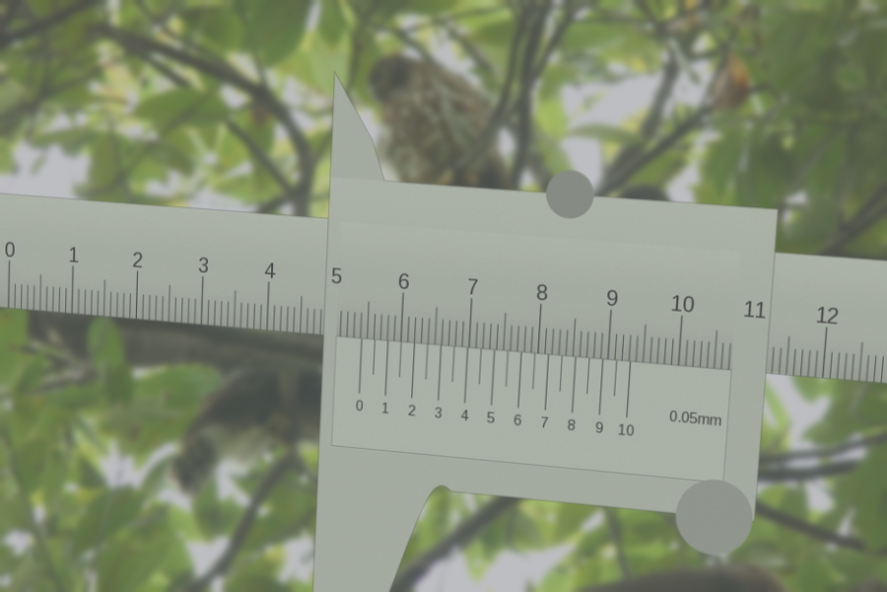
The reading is **54.2** mm
